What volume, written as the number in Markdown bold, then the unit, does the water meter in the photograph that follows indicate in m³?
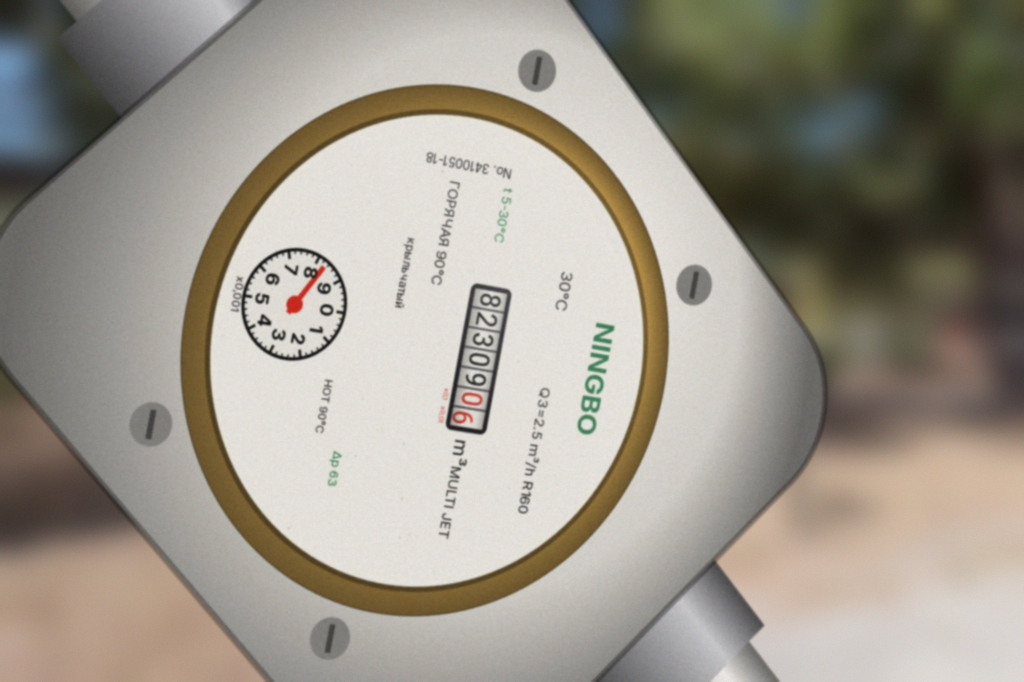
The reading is **82309.058** m³
